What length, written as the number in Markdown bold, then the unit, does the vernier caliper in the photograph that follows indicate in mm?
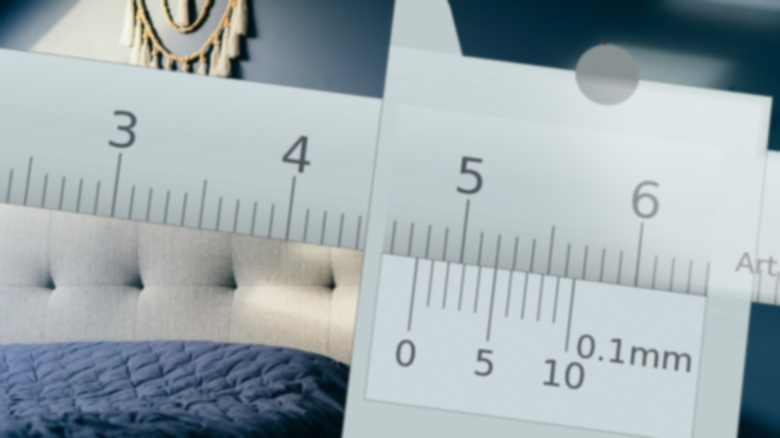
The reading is **47.5** mm
